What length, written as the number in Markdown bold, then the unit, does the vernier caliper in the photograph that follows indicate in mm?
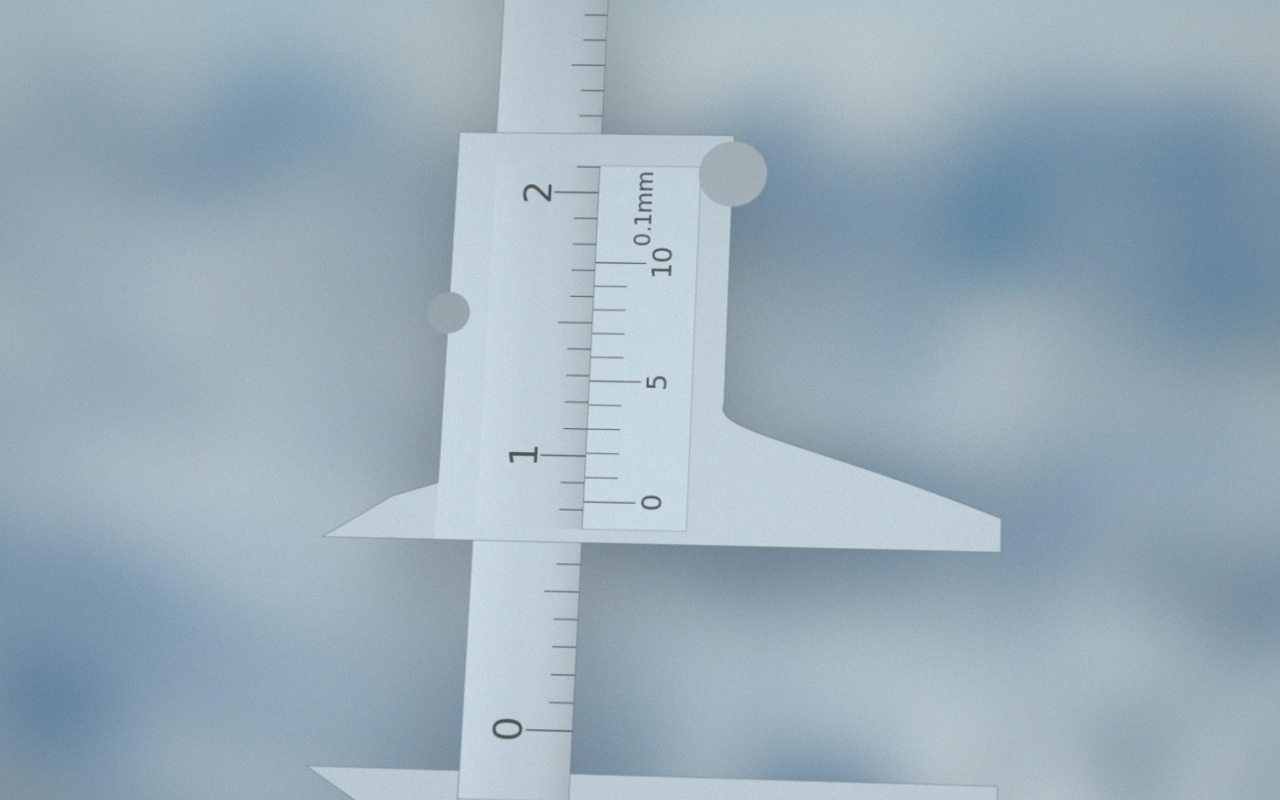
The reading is **8.3** mm
